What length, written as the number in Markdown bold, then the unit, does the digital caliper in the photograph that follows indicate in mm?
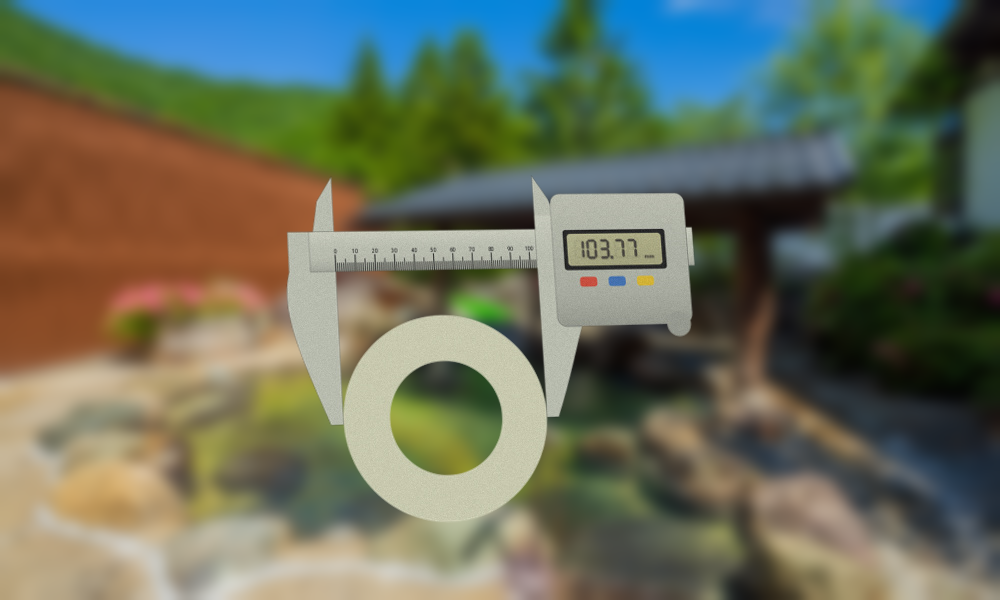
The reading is **103.77** mm
